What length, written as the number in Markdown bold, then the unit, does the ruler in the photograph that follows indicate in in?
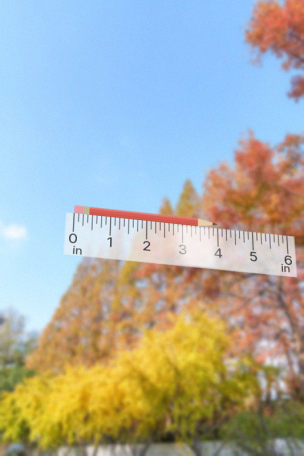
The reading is **4** in
